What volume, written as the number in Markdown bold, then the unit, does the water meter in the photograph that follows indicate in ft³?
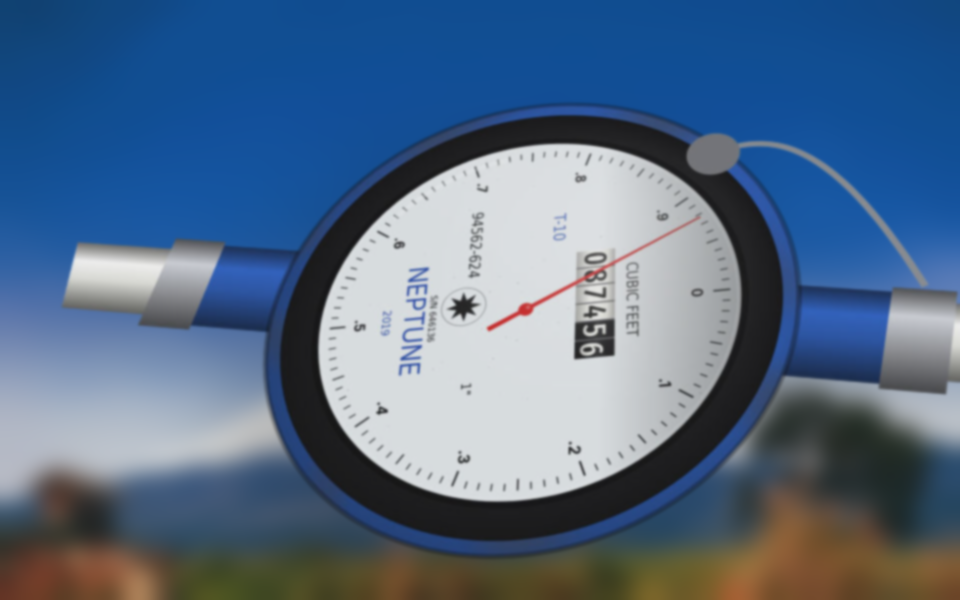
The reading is **87455.92** ft³
